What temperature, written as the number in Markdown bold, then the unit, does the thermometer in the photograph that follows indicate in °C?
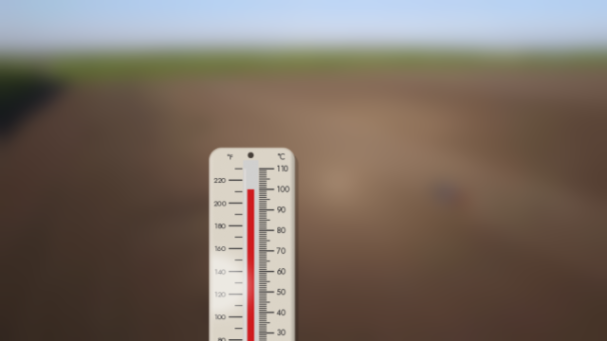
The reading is **100** °C
